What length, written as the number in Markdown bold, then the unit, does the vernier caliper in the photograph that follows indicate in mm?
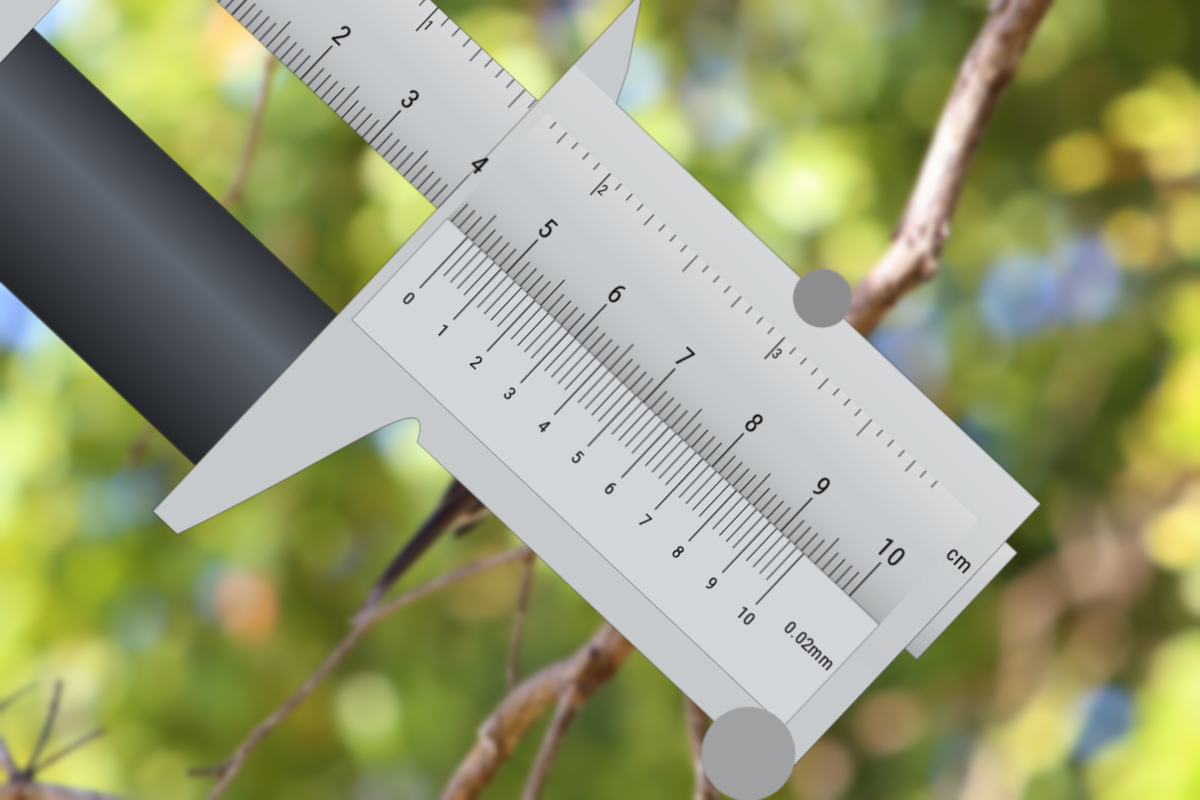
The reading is **44.4** mm
